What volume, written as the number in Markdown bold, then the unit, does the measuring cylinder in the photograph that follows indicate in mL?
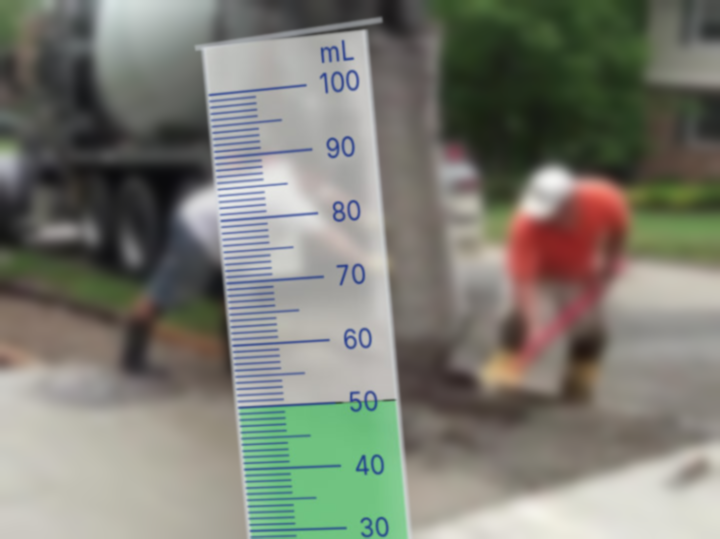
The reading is **50** mL
